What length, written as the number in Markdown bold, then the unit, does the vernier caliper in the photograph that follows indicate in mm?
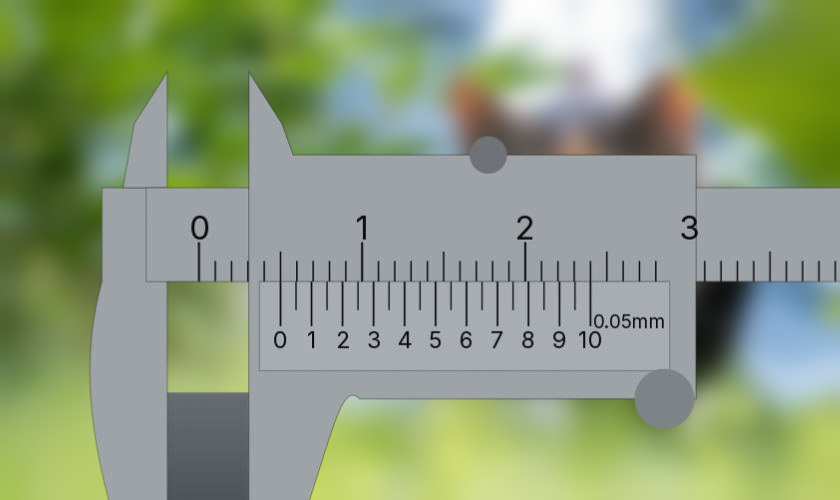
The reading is **5.0** mm
